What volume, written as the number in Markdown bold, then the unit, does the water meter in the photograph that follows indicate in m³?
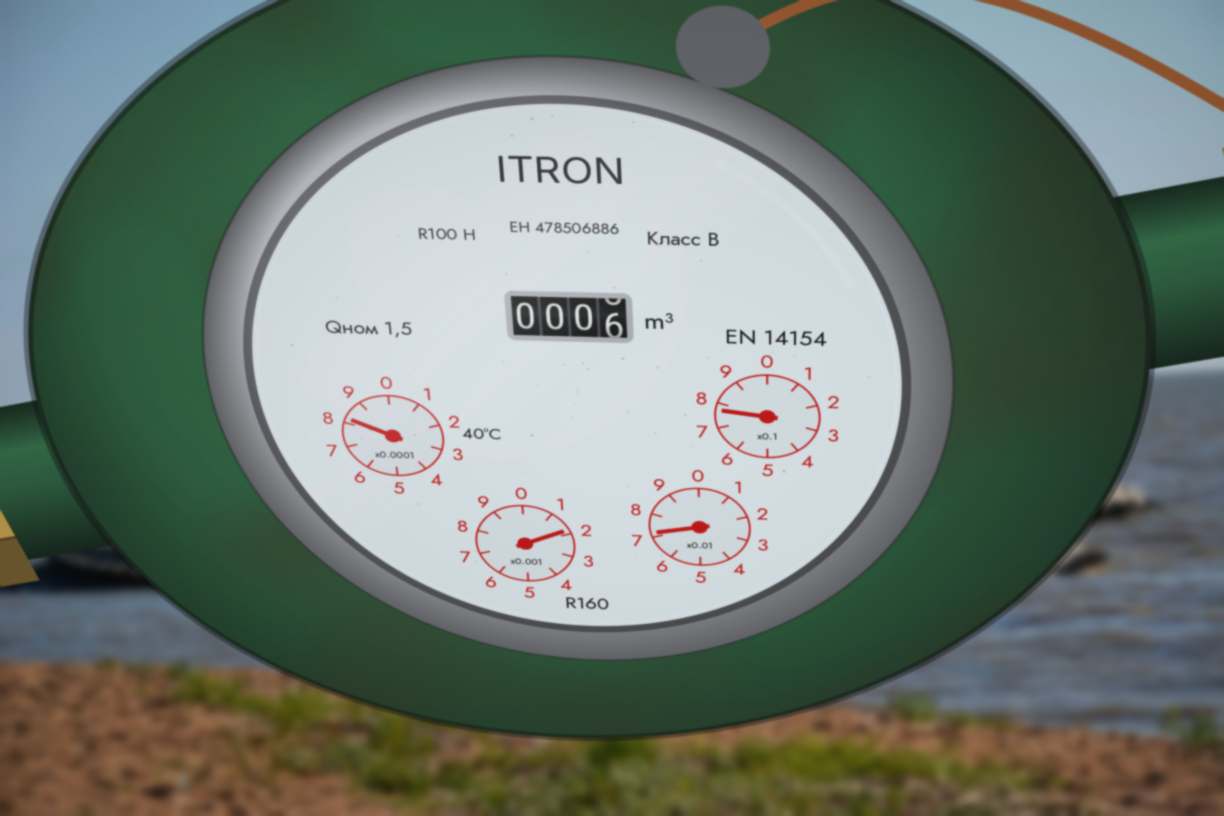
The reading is **5.7718** m³
